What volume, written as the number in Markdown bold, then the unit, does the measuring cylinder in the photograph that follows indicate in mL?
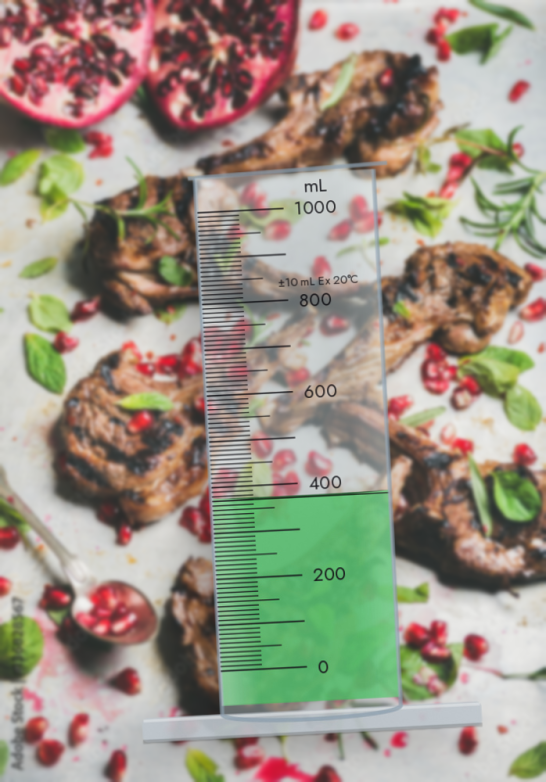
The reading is **370** mL
